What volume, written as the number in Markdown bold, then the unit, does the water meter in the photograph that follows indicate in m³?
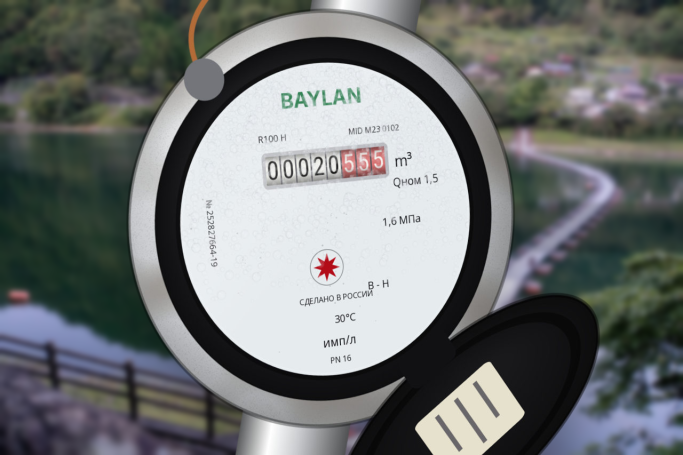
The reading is **20.555** m³
